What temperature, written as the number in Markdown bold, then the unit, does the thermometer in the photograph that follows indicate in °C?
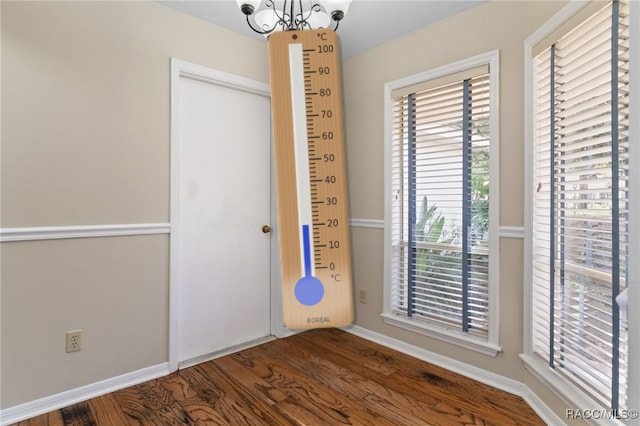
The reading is **20** °C
